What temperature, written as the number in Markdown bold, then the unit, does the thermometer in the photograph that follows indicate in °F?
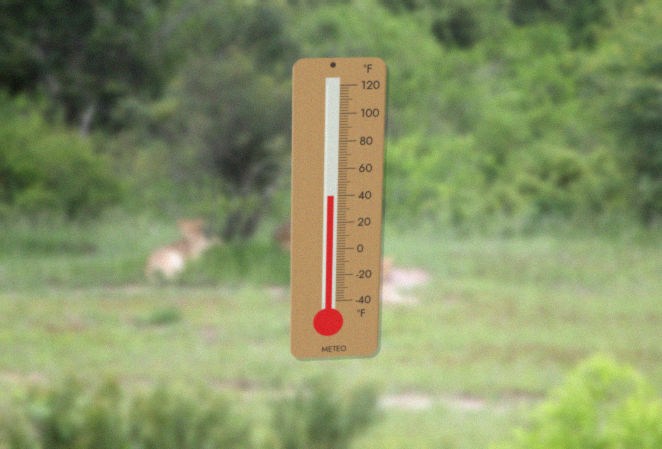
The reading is **40** °F
